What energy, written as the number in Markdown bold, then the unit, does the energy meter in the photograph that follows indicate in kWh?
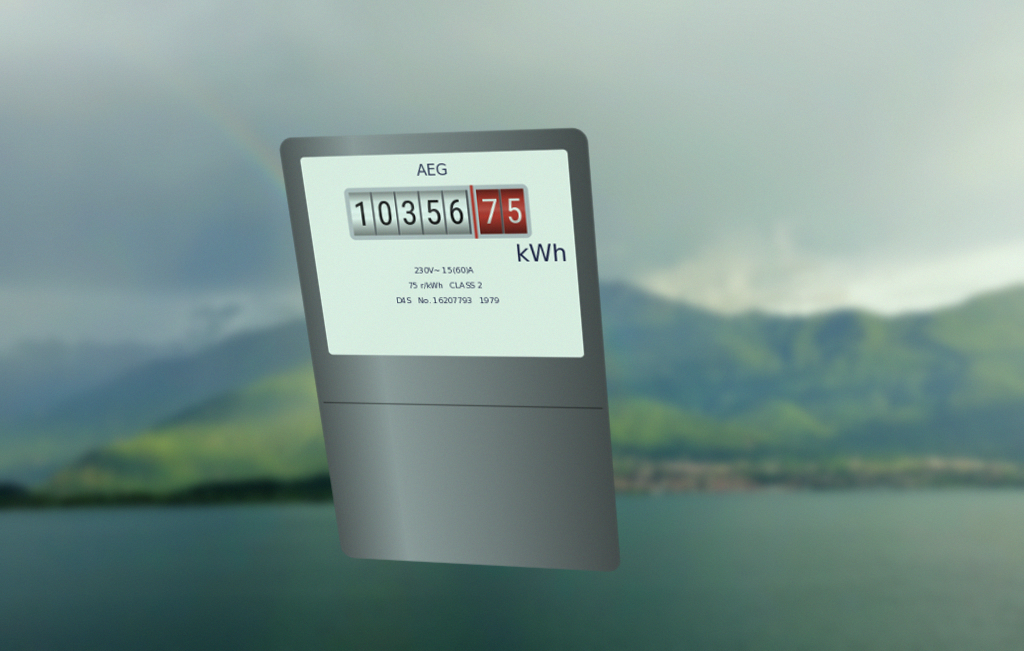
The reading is **10356.75** kWh
